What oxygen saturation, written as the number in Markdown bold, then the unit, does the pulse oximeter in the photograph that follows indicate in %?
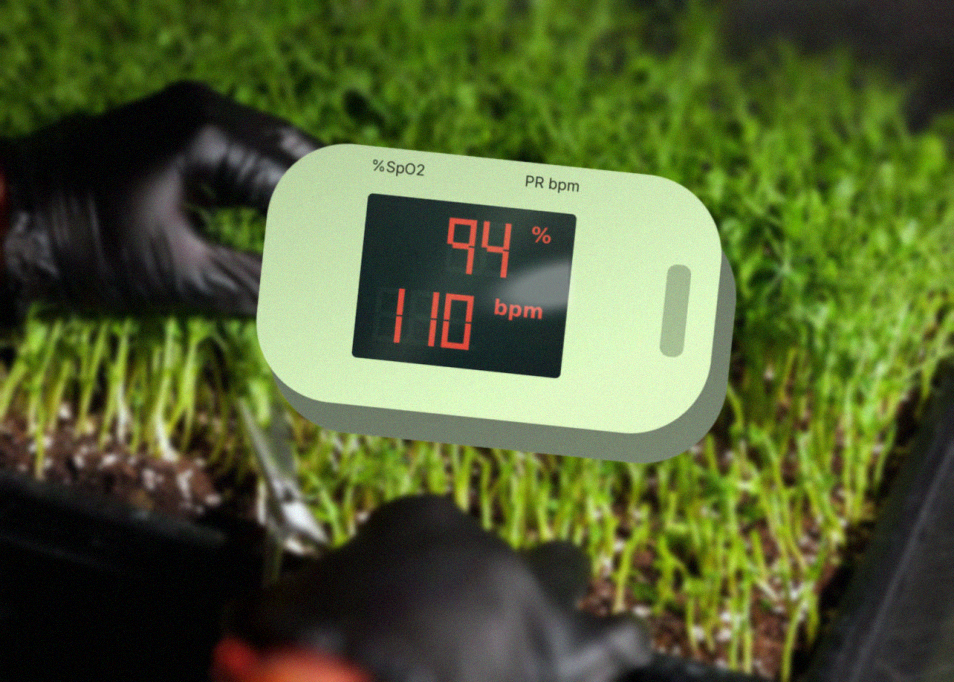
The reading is **94** %
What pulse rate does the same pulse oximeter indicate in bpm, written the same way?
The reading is **110** bpm
